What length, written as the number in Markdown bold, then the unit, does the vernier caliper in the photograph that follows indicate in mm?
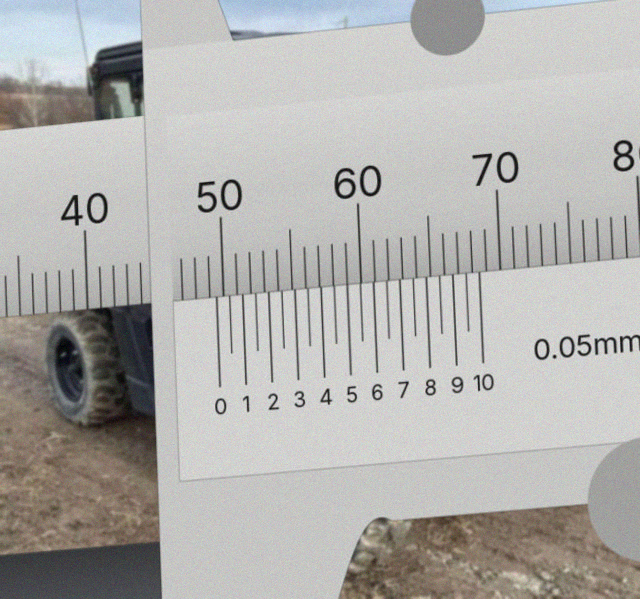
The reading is **49.5** mm
